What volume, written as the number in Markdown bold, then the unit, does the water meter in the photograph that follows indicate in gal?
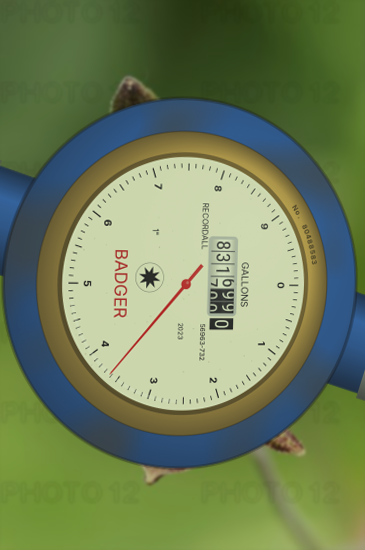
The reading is **8316993.6** gal
